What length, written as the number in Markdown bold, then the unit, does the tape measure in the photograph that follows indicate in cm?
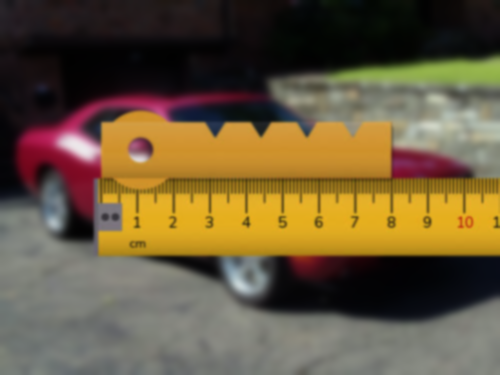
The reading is **8** cm
